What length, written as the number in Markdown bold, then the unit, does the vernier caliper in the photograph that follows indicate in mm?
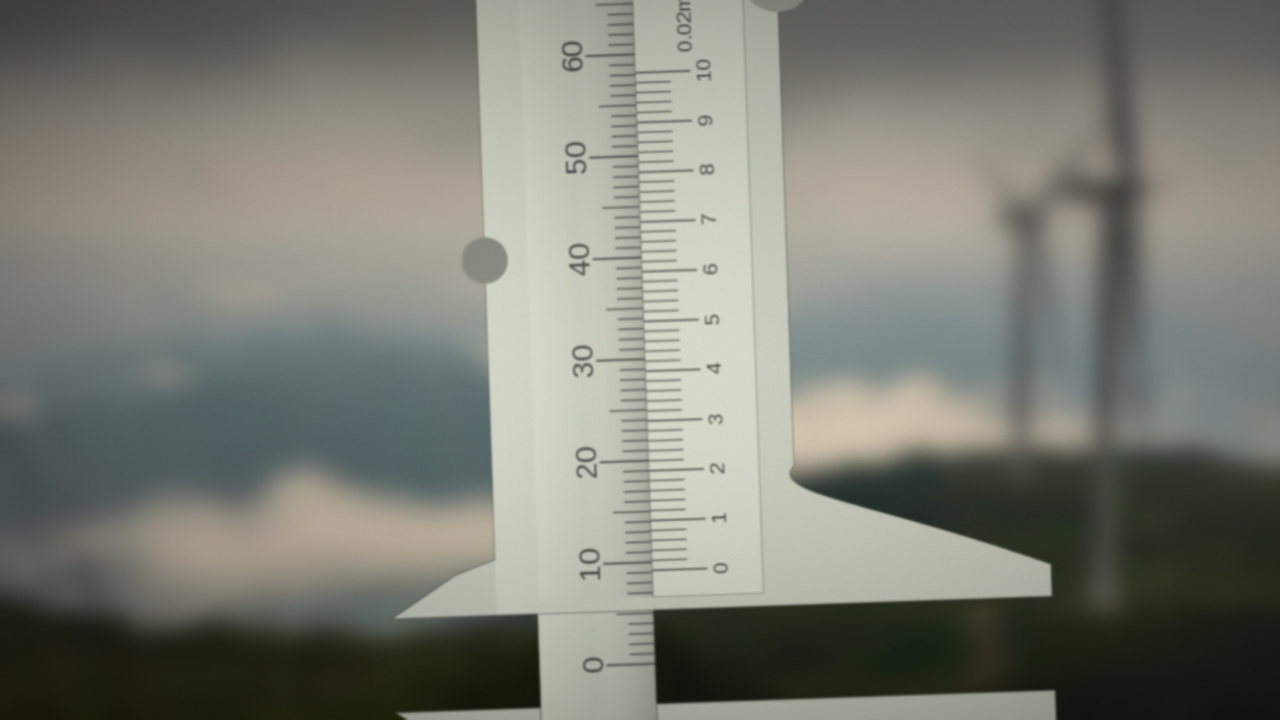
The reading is **9.2** mm
